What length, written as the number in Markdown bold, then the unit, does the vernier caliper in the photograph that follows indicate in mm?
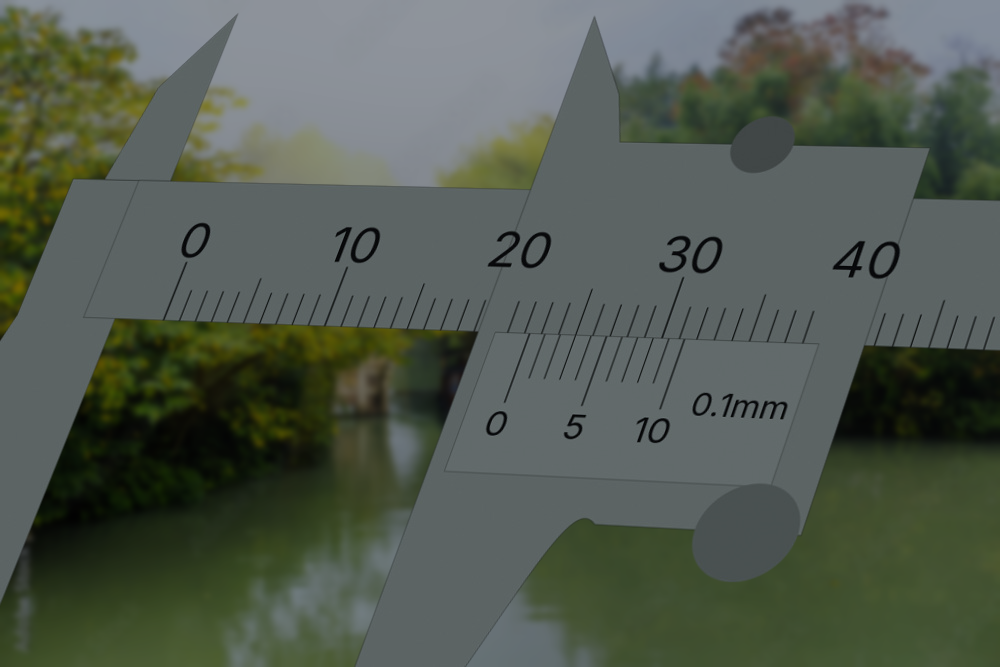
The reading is **22.3** mm
